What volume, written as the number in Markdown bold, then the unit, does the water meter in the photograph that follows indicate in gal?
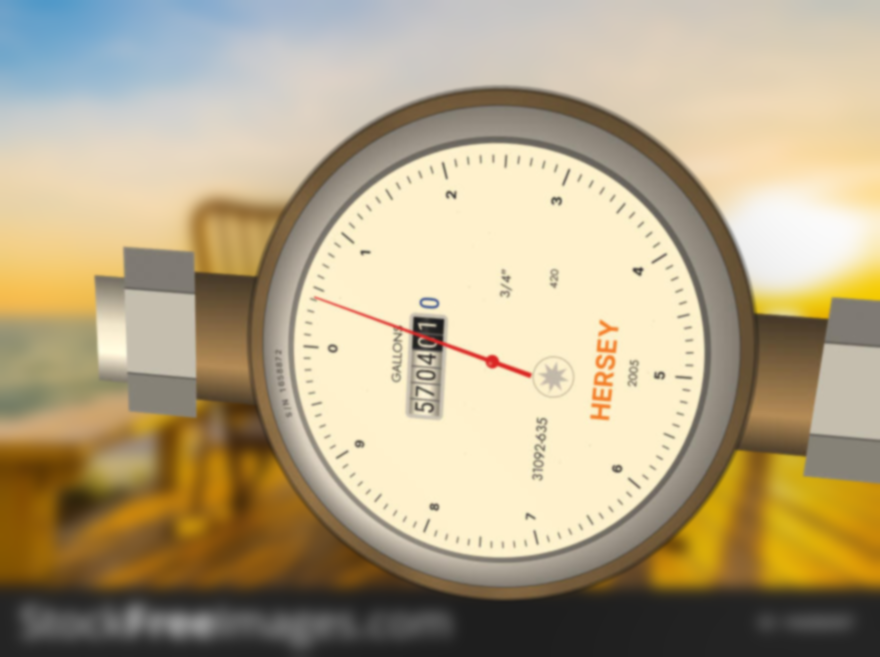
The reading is **5704010.4** gal
